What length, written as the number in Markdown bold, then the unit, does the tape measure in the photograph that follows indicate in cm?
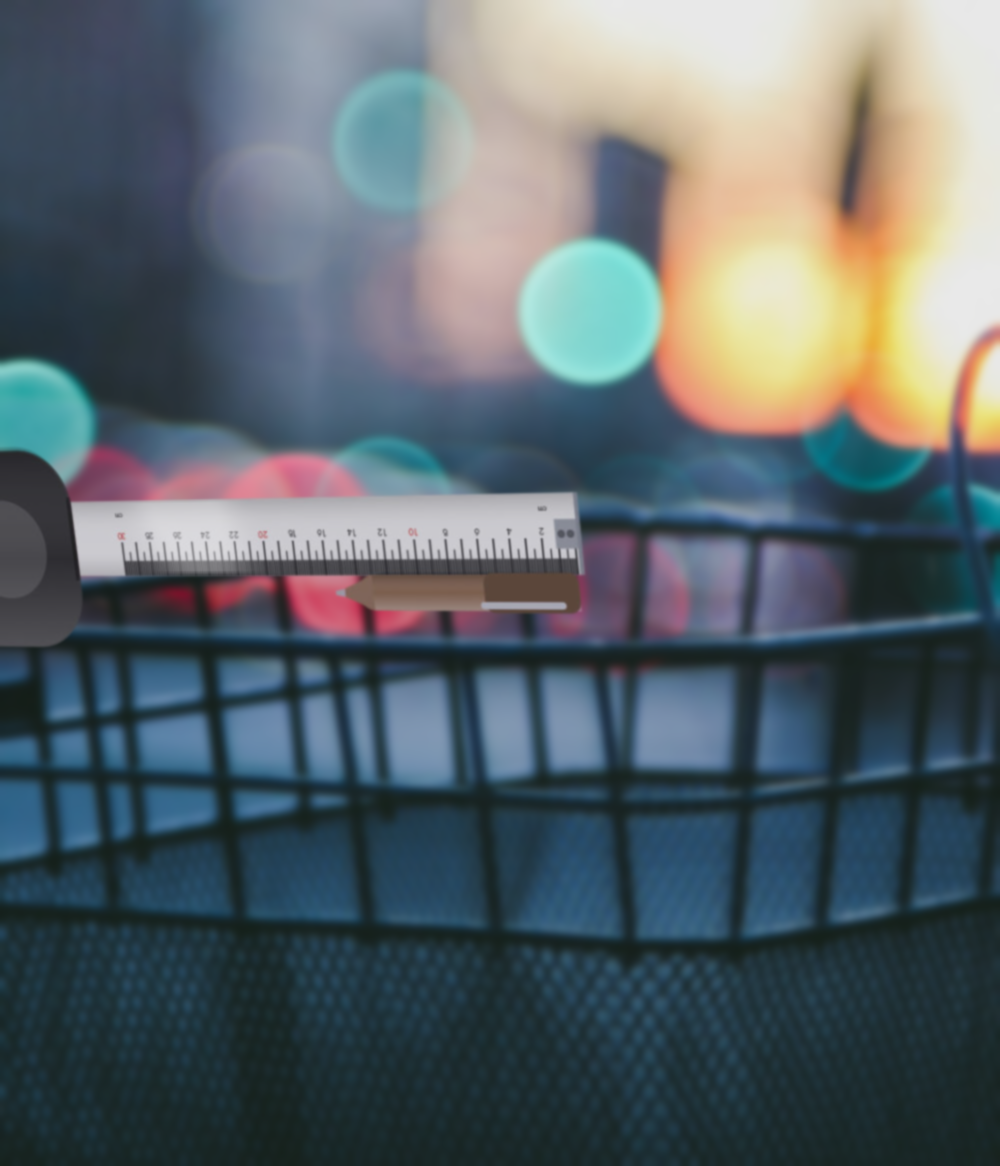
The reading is **15.5** cm
